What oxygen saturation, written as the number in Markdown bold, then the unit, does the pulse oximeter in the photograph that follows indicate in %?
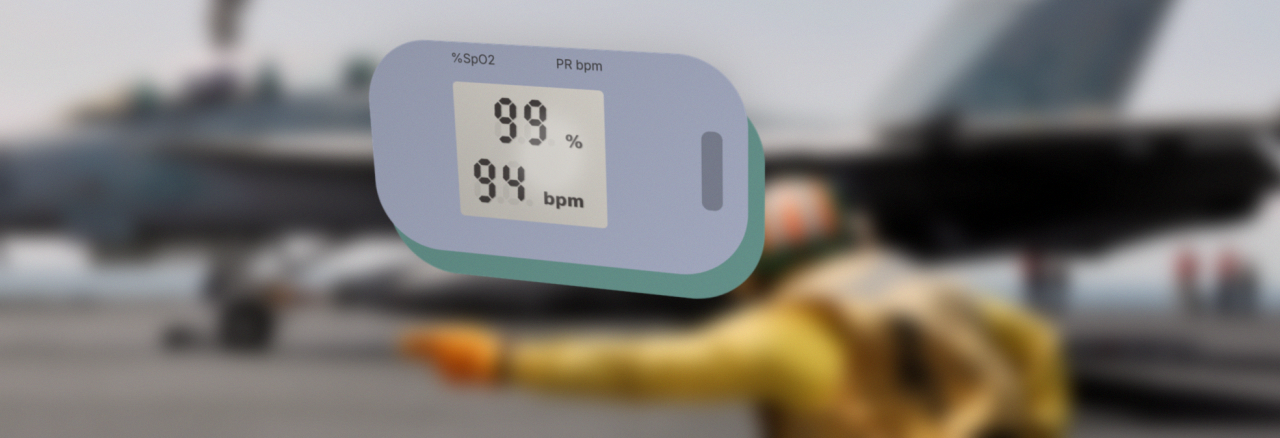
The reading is **99** %
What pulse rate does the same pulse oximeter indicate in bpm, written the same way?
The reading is **94** bpm
